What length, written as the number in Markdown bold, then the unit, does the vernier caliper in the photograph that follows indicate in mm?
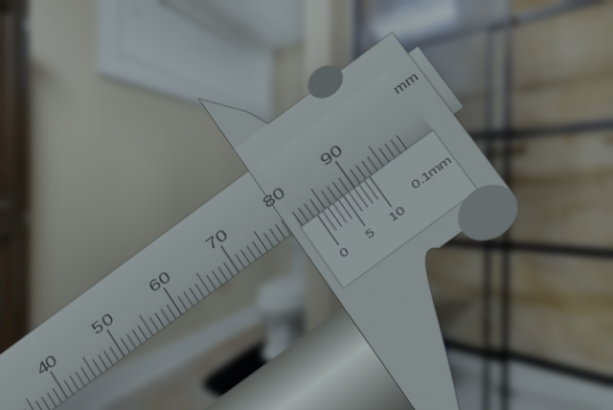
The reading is **83.6** mm
